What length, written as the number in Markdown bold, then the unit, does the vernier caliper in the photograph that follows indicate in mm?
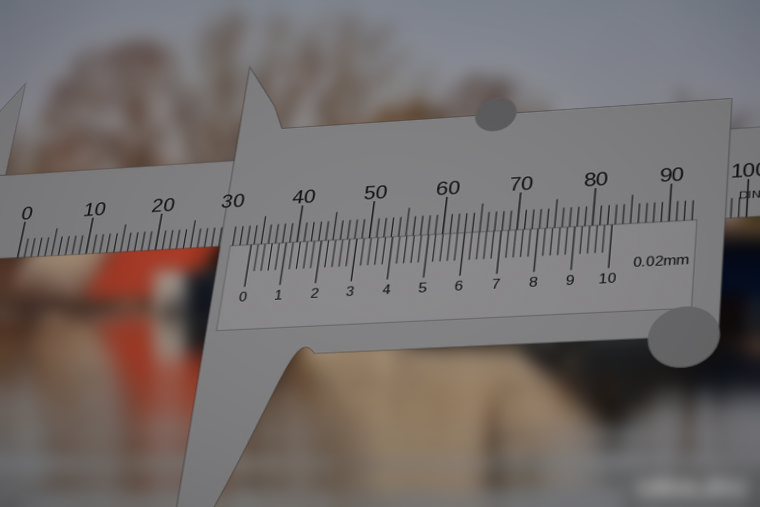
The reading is **33.6** mm
